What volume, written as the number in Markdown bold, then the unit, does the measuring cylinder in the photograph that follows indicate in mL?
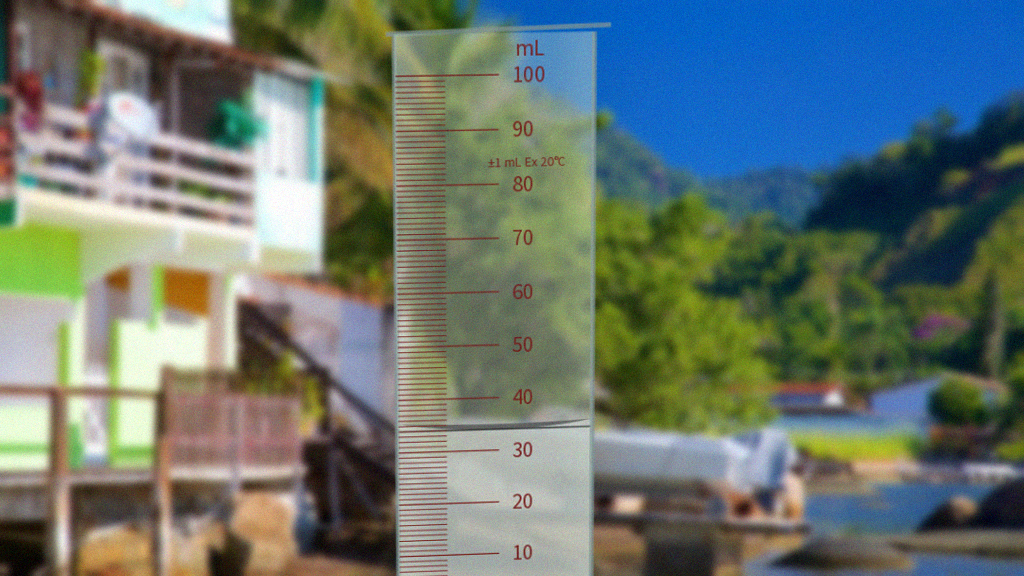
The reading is **34** mL
